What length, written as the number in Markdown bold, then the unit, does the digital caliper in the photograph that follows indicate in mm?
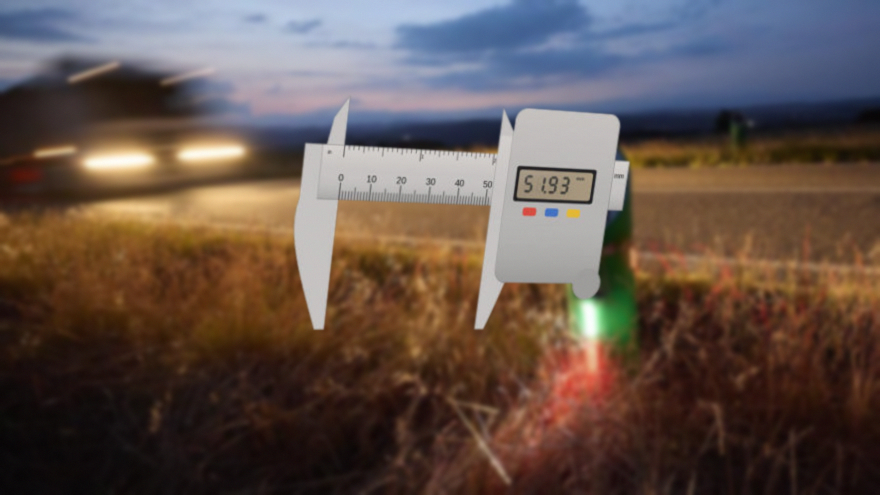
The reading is **51.93** mm
